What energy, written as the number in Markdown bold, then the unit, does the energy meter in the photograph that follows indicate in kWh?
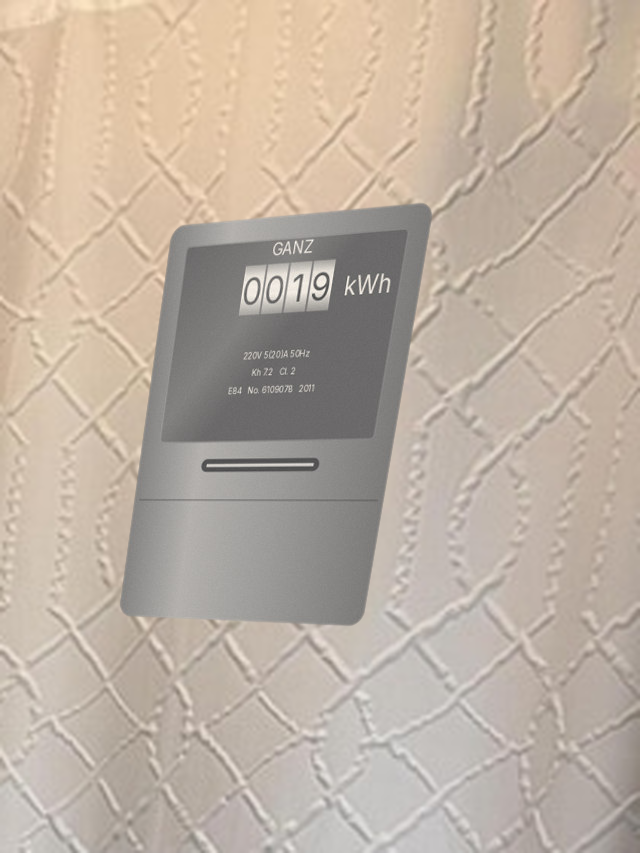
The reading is **19** kWh
